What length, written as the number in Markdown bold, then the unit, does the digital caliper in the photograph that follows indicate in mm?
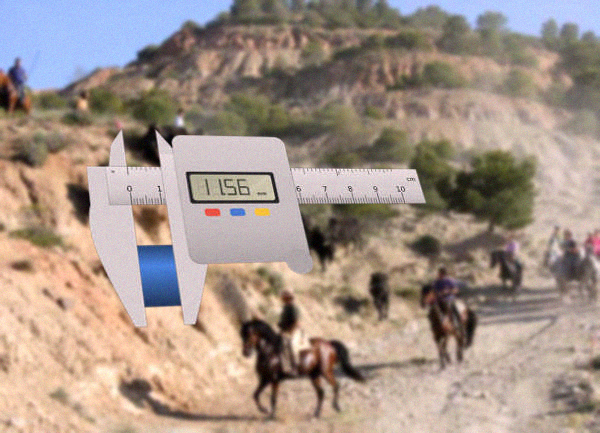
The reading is **11.56** mm
